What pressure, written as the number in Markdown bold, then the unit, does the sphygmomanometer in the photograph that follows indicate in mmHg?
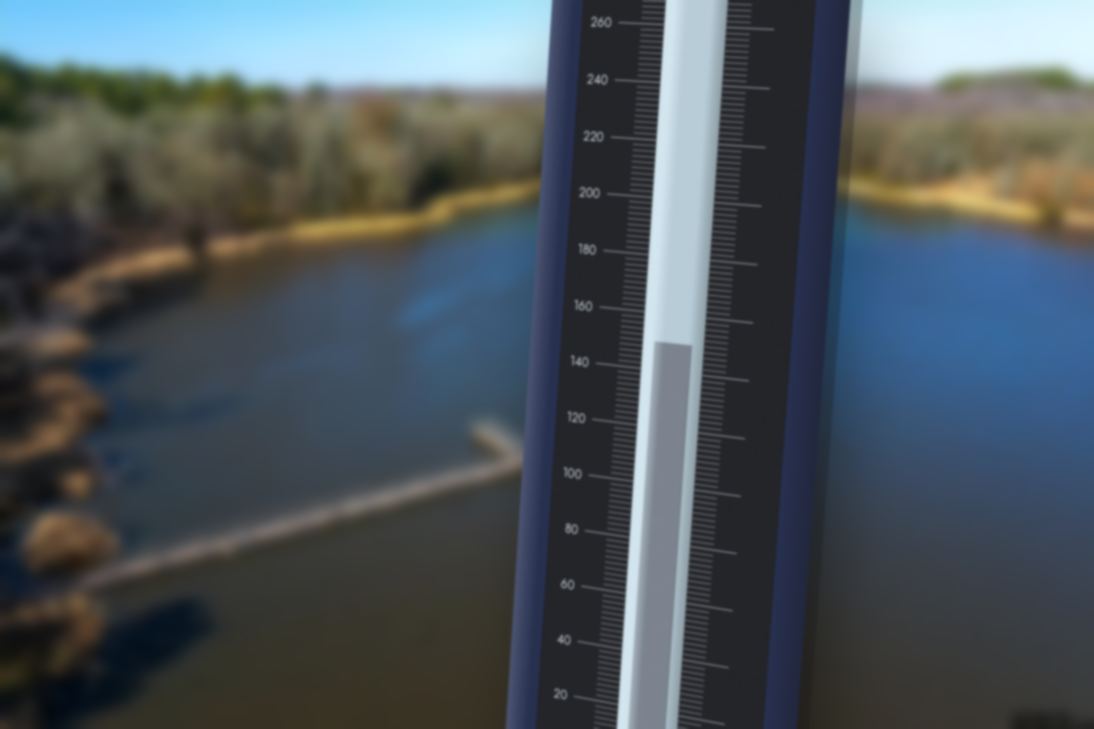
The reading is **150** mmHg
